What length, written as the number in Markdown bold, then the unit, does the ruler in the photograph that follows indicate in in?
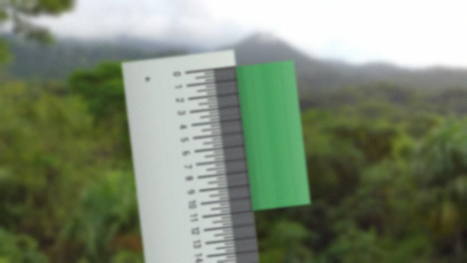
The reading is **11** in
